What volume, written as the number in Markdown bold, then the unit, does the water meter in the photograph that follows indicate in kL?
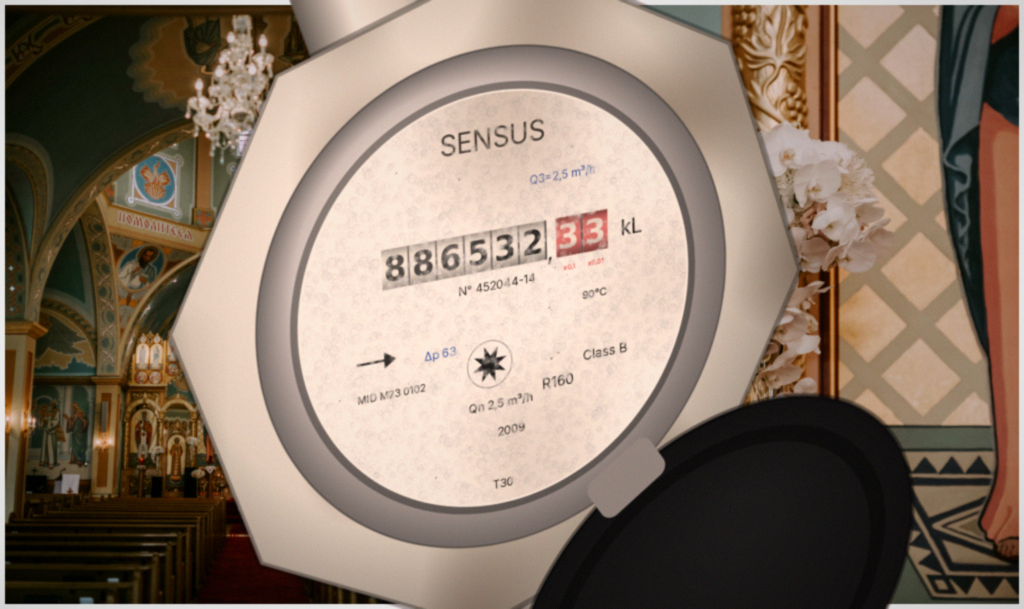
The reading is **886532.33** kL
